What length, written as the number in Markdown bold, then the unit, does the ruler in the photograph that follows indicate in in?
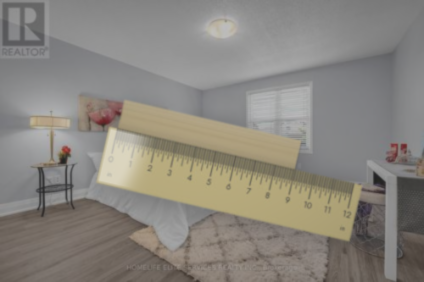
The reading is **9** in
